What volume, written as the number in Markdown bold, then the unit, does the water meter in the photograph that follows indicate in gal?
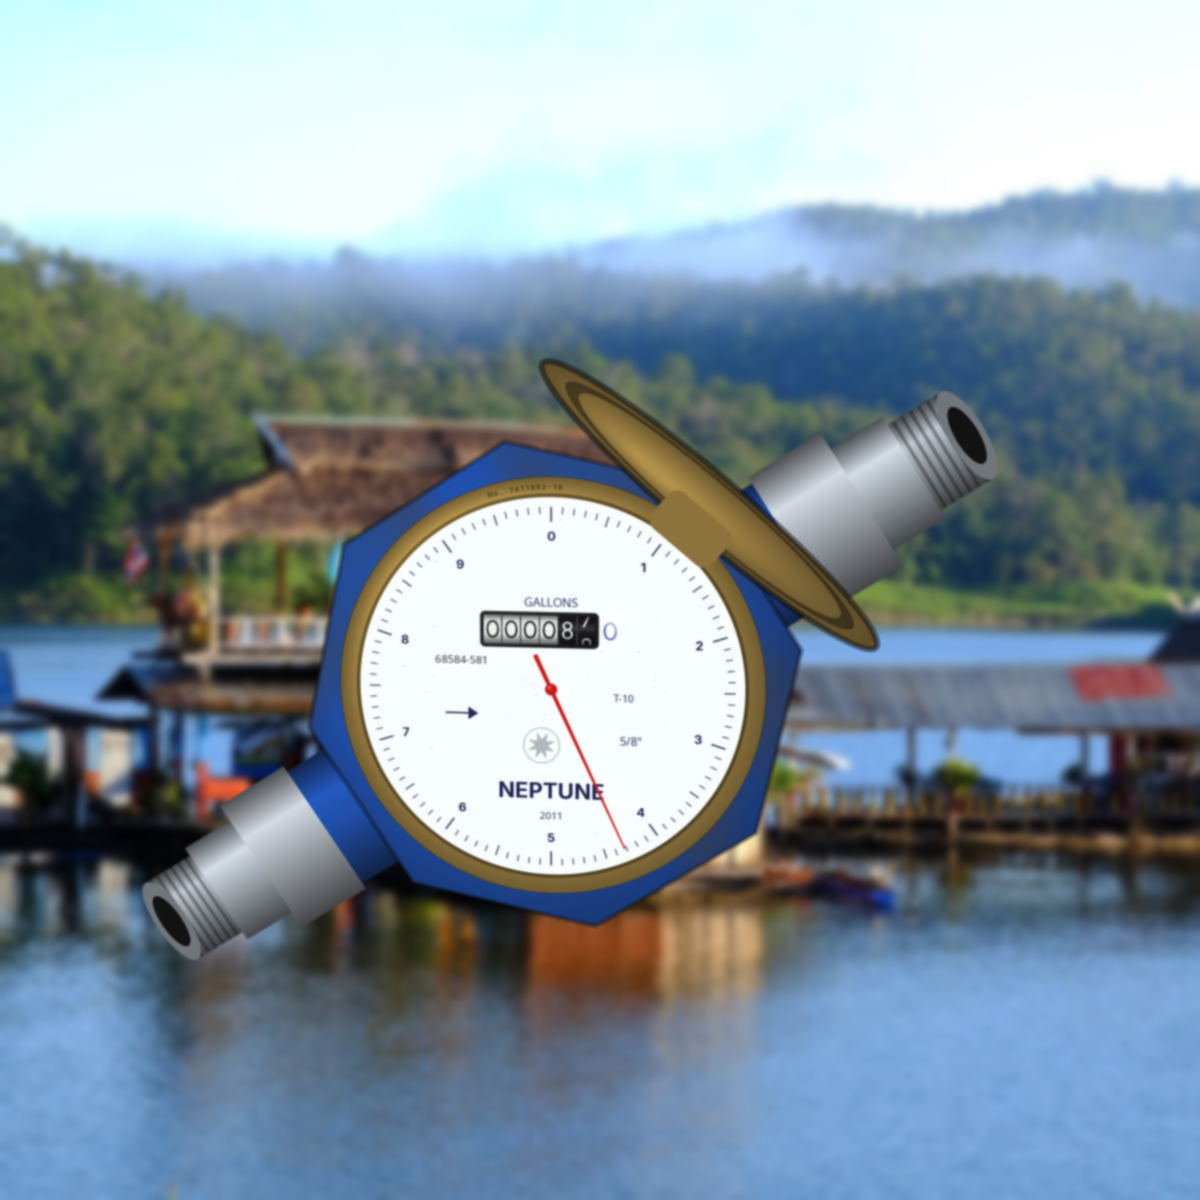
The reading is **874.3** gal
